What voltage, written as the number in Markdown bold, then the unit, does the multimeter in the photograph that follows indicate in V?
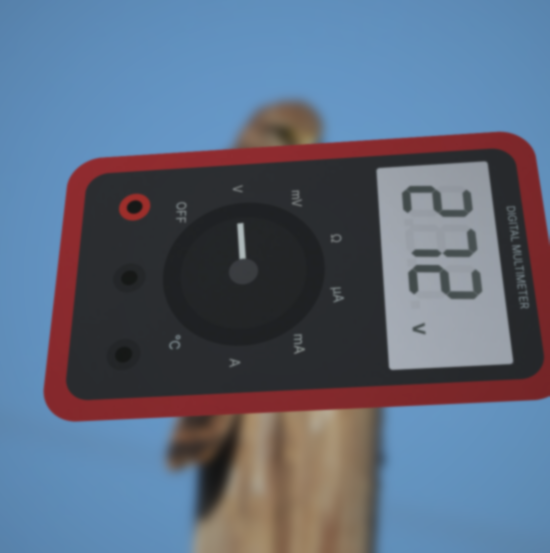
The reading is **272** V
